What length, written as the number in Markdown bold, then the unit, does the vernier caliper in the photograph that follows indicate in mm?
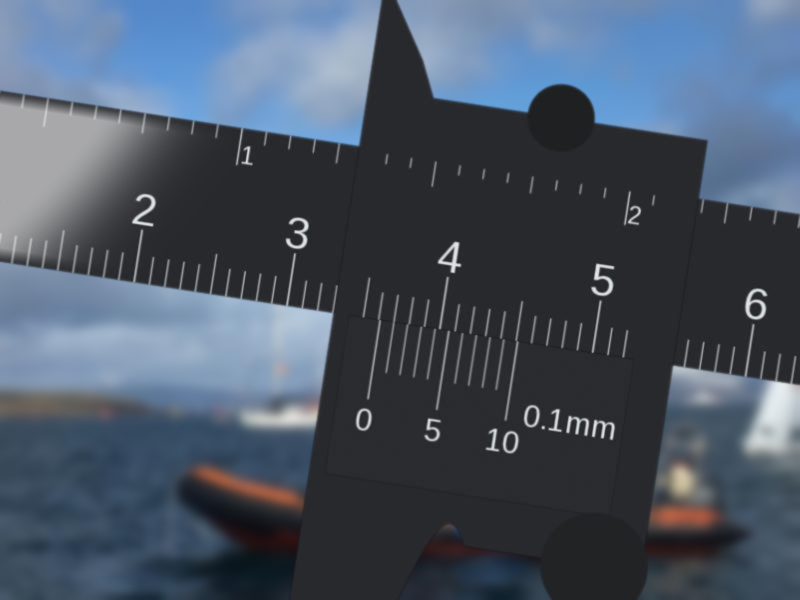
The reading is **36.1** mm
